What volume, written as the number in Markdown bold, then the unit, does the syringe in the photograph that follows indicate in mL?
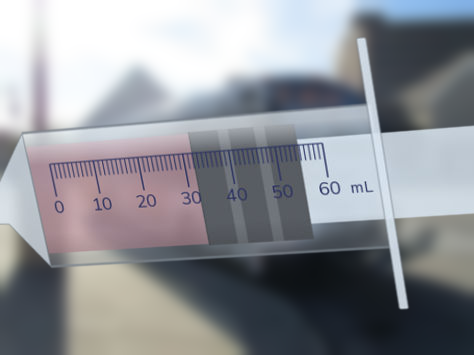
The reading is **32** mL
